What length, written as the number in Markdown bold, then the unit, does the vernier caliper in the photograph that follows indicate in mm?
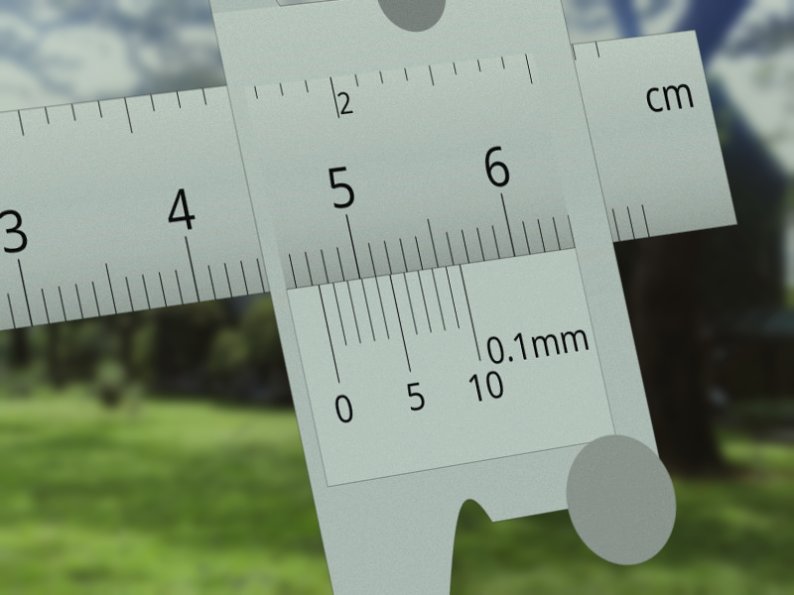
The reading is **47.4** mm
